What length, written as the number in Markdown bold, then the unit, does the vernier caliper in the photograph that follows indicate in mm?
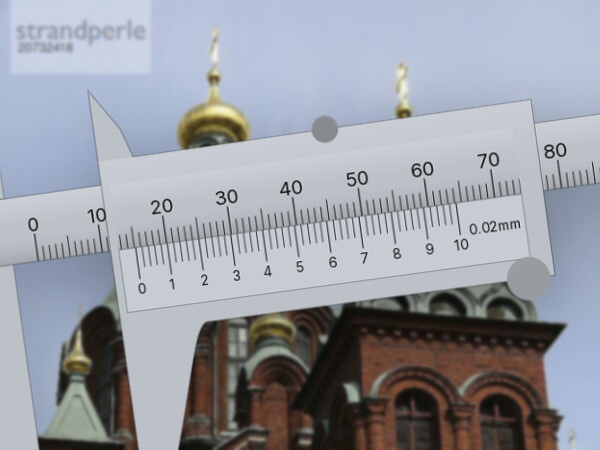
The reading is **15.2** mm
